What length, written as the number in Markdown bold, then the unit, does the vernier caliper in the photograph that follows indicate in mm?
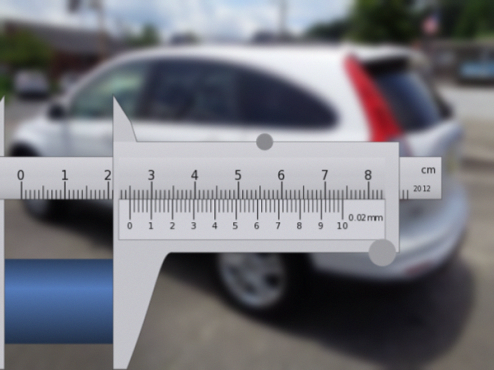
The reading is **25.0** mm
